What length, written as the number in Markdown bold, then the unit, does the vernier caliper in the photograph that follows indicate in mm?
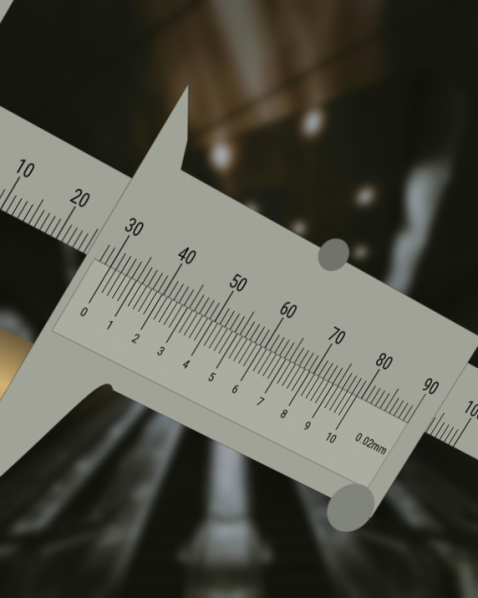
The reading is **30.0** mm
